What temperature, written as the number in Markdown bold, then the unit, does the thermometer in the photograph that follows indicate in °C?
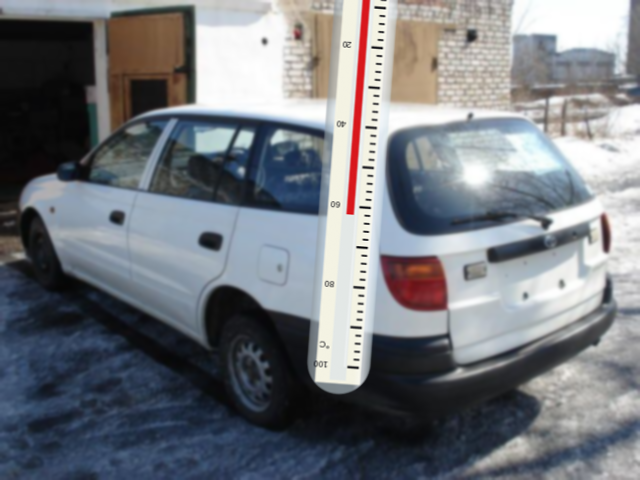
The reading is **62** °C
